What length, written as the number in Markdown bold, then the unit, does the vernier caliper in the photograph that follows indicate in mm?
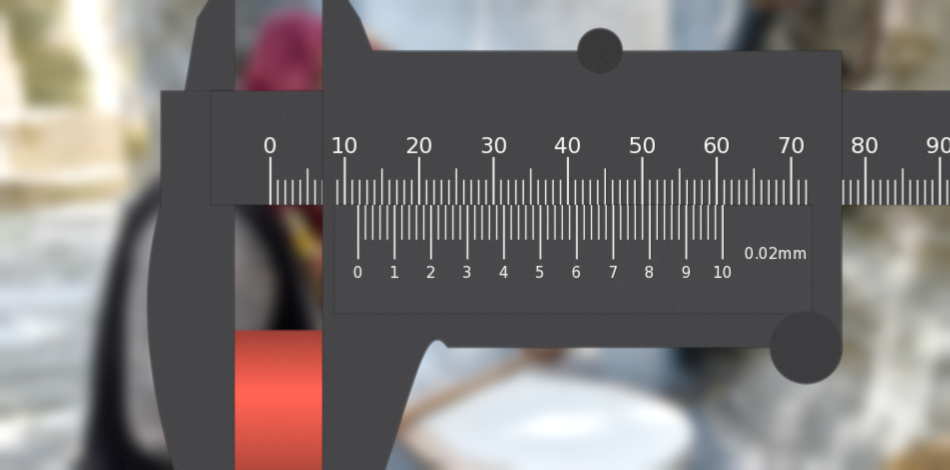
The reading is **11.8** mm
